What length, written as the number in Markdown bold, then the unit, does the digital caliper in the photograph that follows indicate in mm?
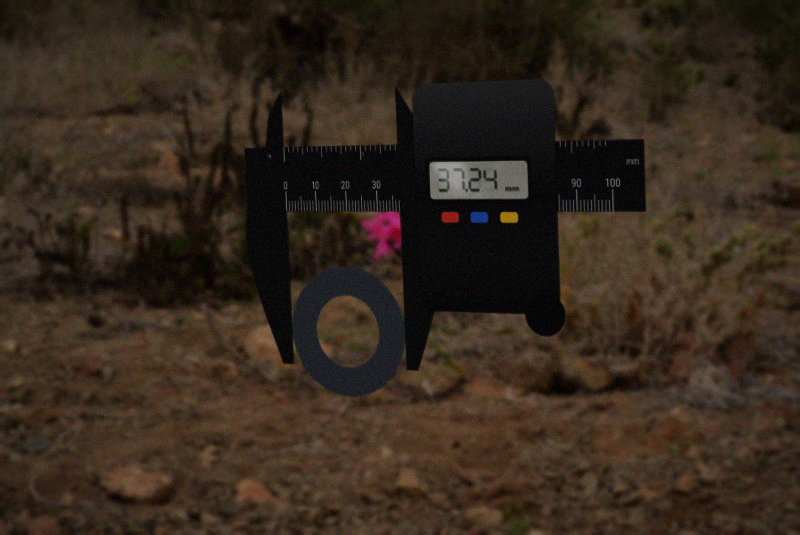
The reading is **37.24** mm
